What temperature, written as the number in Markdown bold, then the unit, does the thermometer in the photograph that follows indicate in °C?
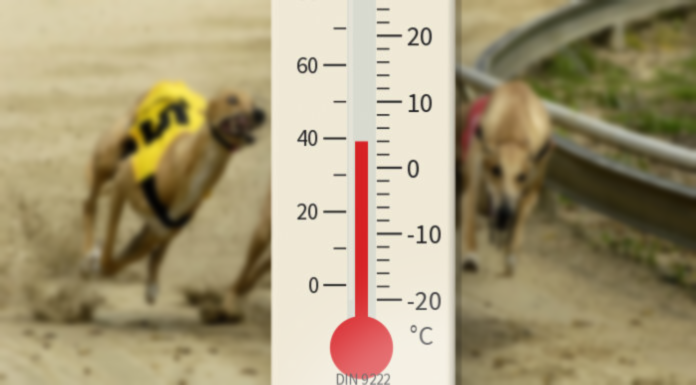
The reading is **4** °C
